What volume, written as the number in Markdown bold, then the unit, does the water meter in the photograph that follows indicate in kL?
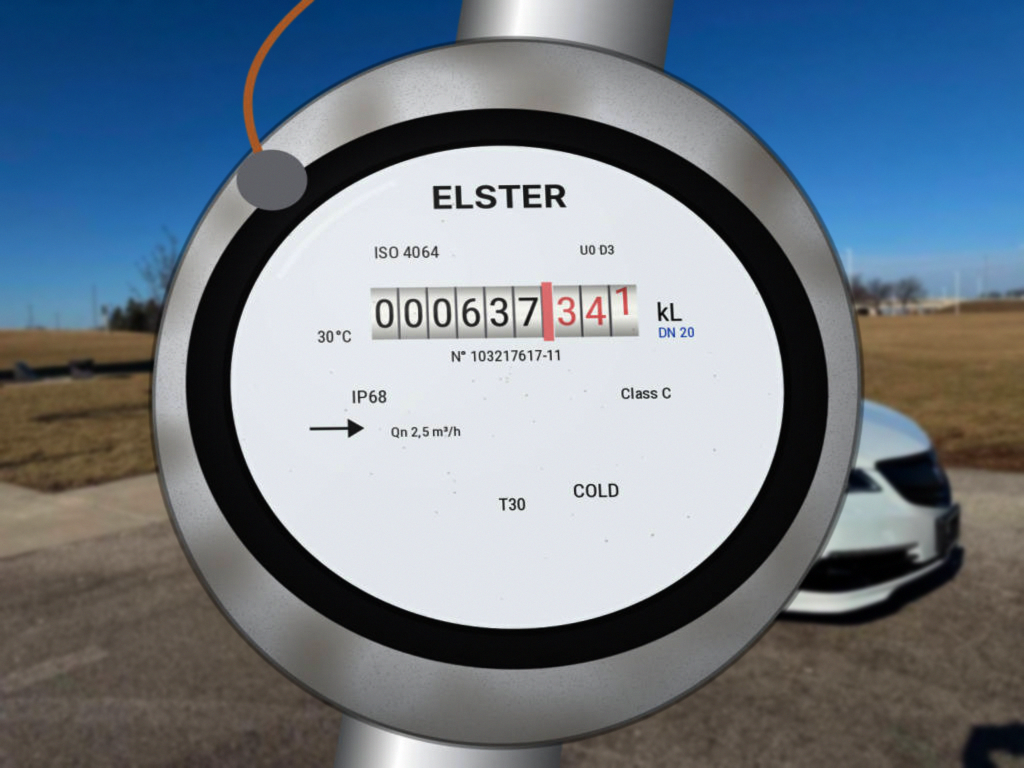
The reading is **637.341** kL
